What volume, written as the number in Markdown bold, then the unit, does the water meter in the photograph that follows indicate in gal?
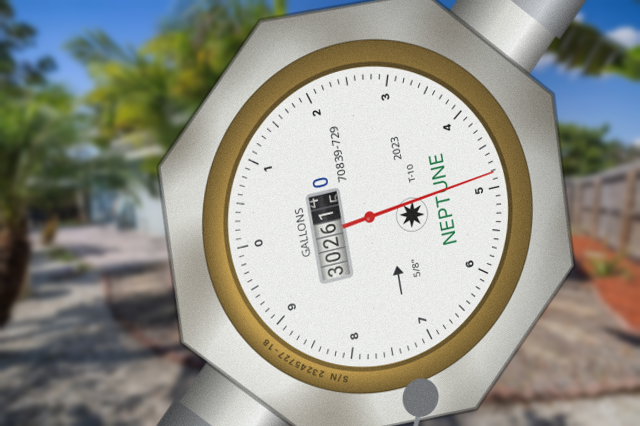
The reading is **3026144.8** gal
